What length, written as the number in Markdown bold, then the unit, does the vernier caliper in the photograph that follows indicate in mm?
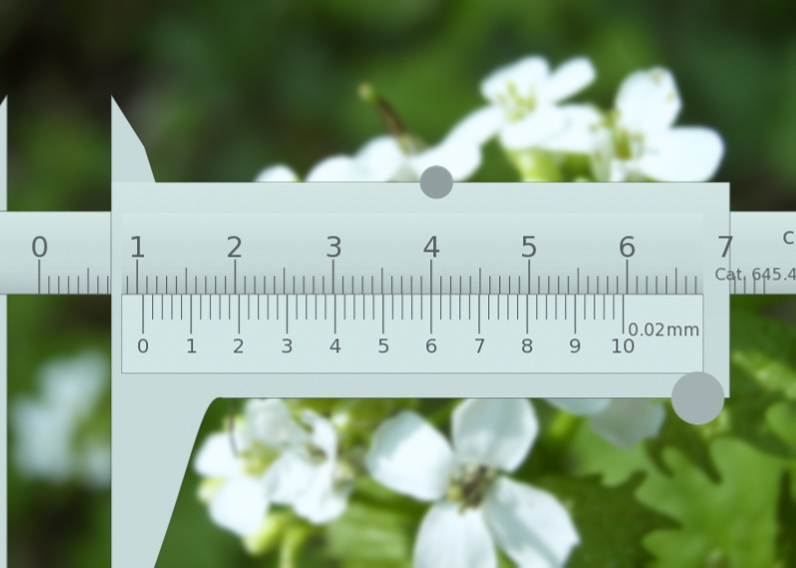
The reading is **10.6** mm
